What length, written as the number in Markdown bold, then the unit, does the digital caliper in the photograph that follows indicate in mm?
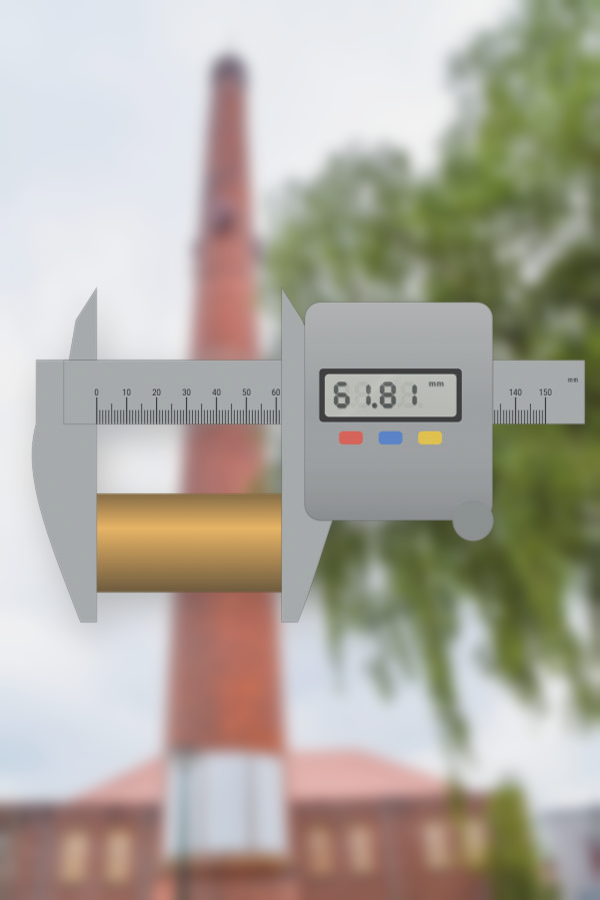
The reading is **61.81** mm
